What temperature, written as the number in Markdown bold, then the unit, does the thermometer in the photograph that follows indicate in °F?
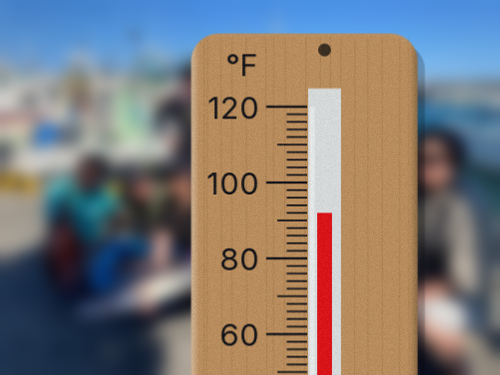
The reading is **92** °F
